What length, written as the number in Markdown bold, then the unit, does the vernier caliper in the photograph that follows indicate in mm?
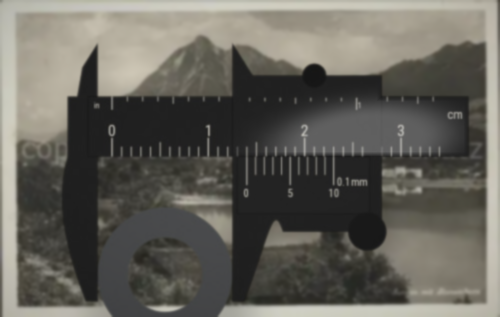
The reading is **14.0** mm
